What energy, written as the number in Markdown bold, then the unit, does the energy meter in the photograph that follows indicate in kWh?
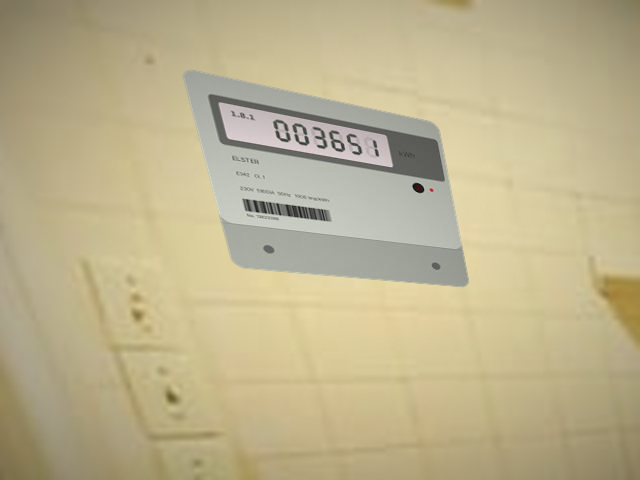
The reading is **3651** kWh
